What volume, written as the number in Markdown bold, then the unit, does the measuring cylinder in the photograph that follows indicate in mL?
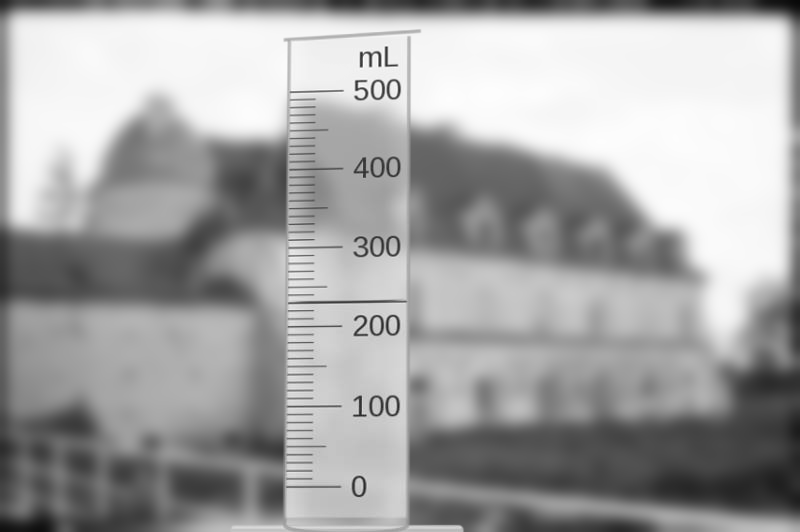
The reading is **230** mL
